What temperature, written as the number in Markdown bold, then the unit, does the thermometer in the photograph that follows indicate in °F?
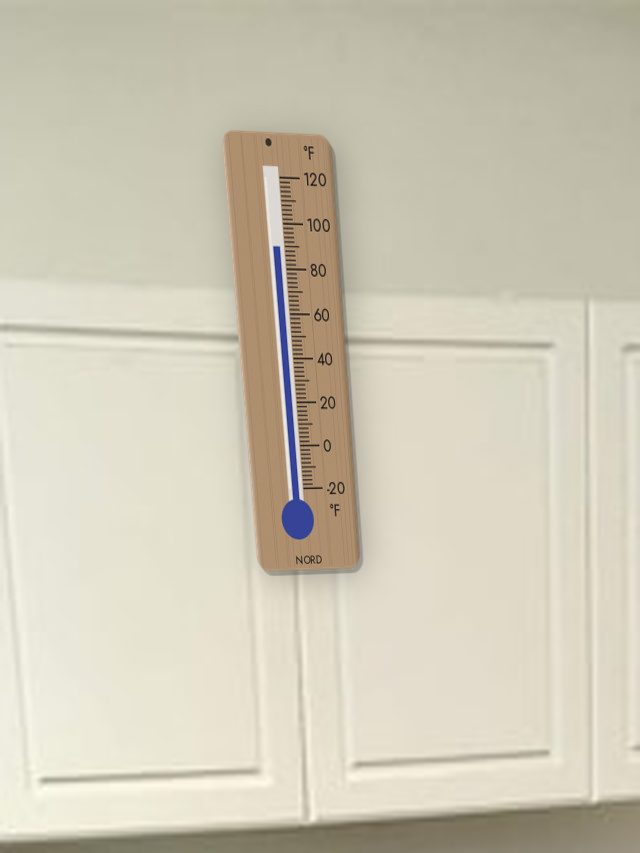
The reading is **90** °F
